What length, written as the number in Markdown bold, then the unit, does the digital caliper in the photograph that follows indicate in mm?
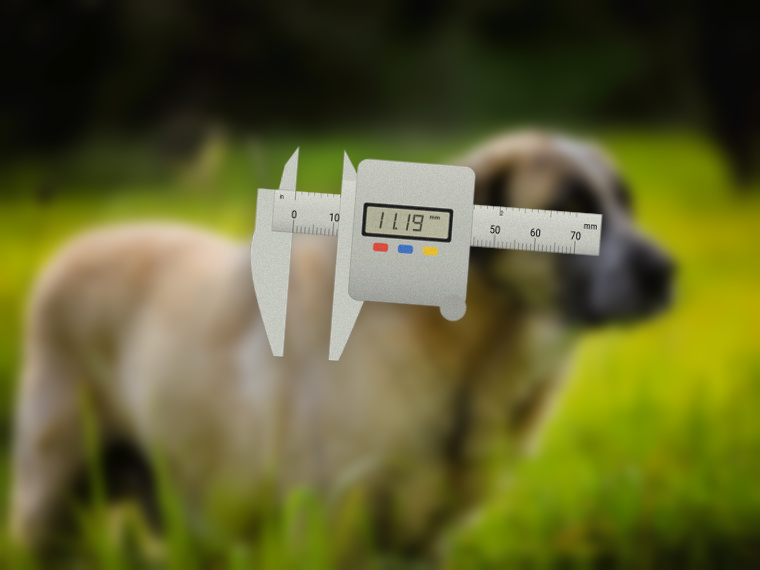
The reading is **11.19** mm
